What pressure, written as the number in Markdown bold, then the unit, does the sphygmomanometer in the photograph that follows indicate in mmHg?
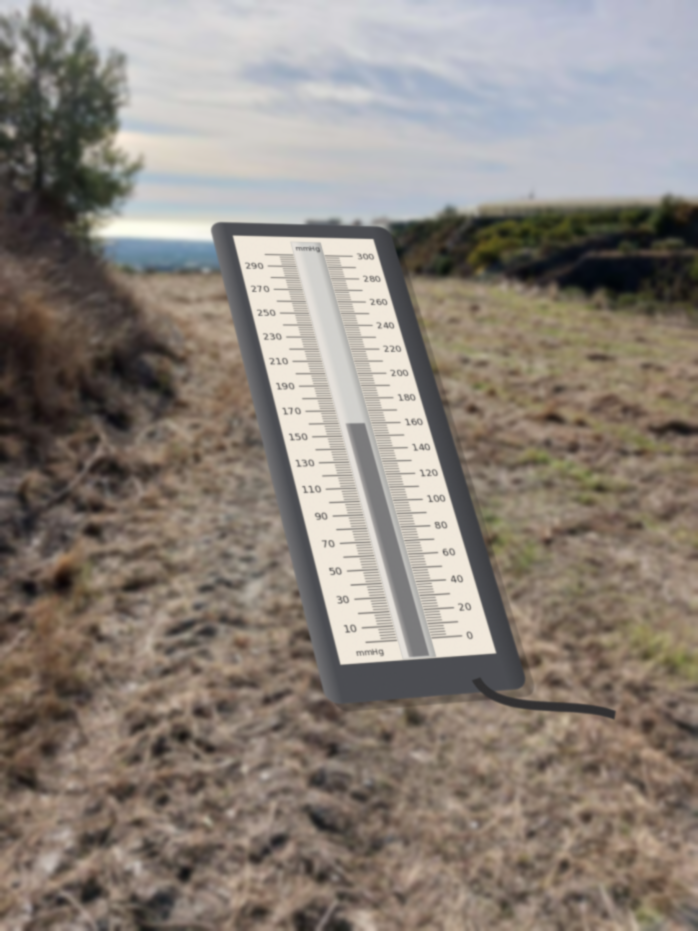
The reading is **160** mmHg
